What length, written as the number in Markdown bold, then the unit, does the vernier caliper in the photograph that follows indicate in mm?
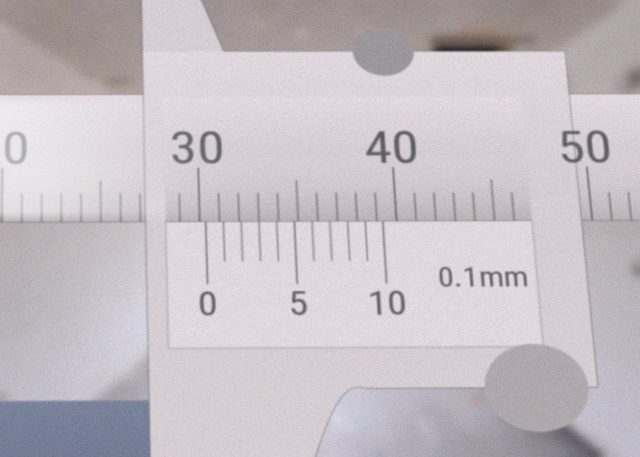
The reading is **30.3** mm
